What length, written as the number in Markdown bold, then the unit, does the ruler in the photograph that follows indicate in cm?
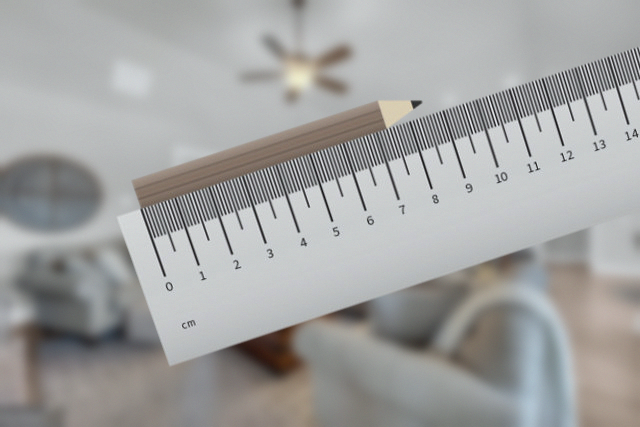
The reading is **8.5** cm
